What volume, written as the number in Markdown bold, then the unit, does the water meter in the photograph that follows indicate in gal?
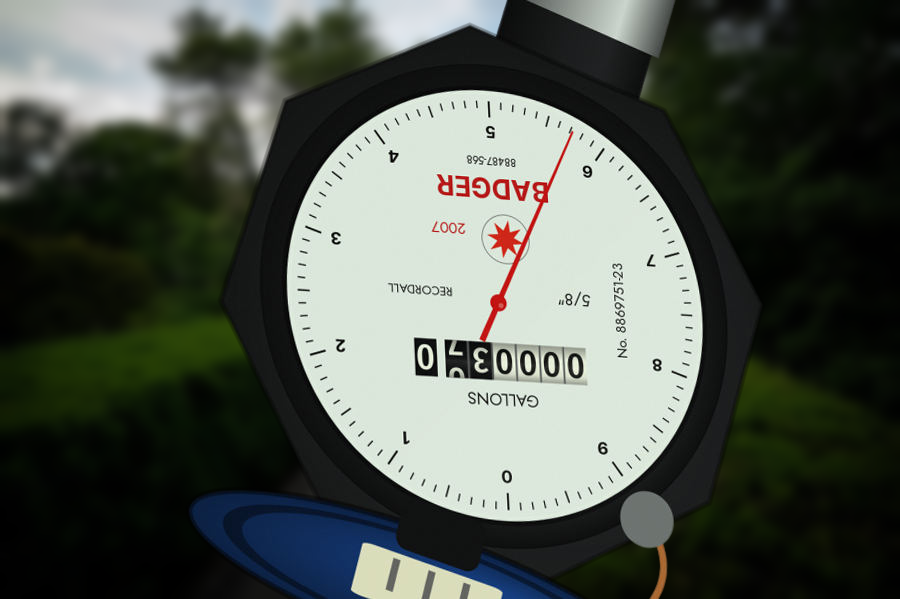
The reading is **365.7** gal
